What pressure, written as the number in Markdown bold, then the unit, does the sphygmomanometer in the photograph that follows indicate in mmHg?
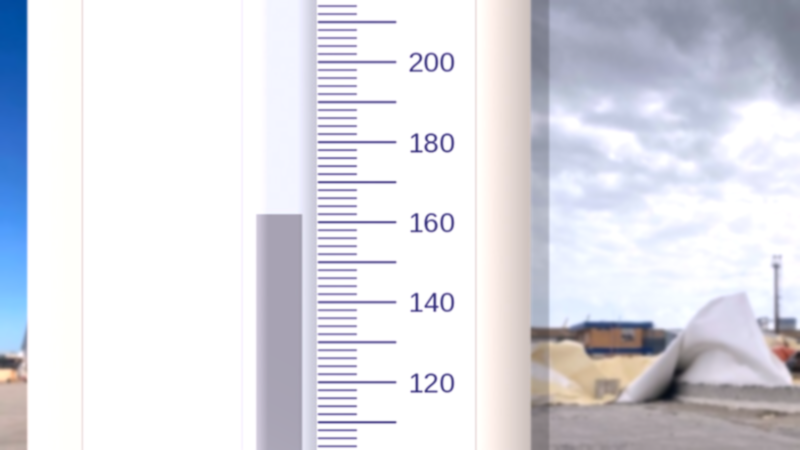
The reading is **162** mmHg
